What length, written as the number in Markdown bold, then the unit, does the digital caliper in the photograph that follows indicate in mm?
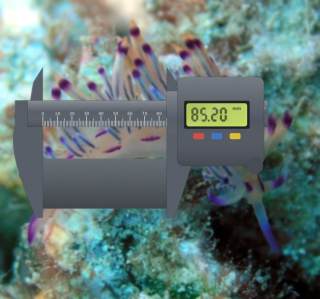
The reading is **85.20** mm
